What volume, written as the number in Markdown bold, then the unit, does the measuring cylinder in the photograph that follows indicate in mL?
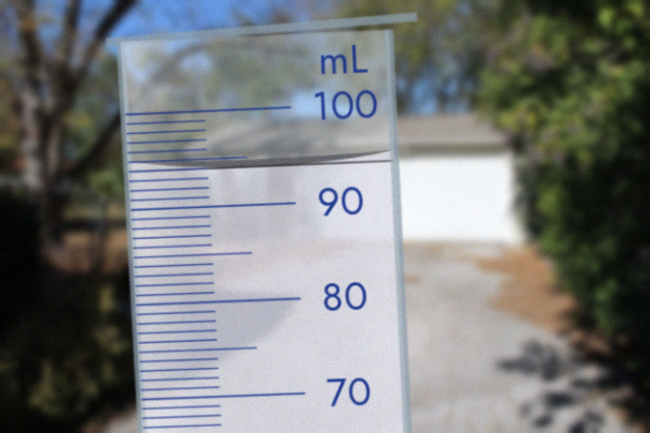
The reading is **94** mL
